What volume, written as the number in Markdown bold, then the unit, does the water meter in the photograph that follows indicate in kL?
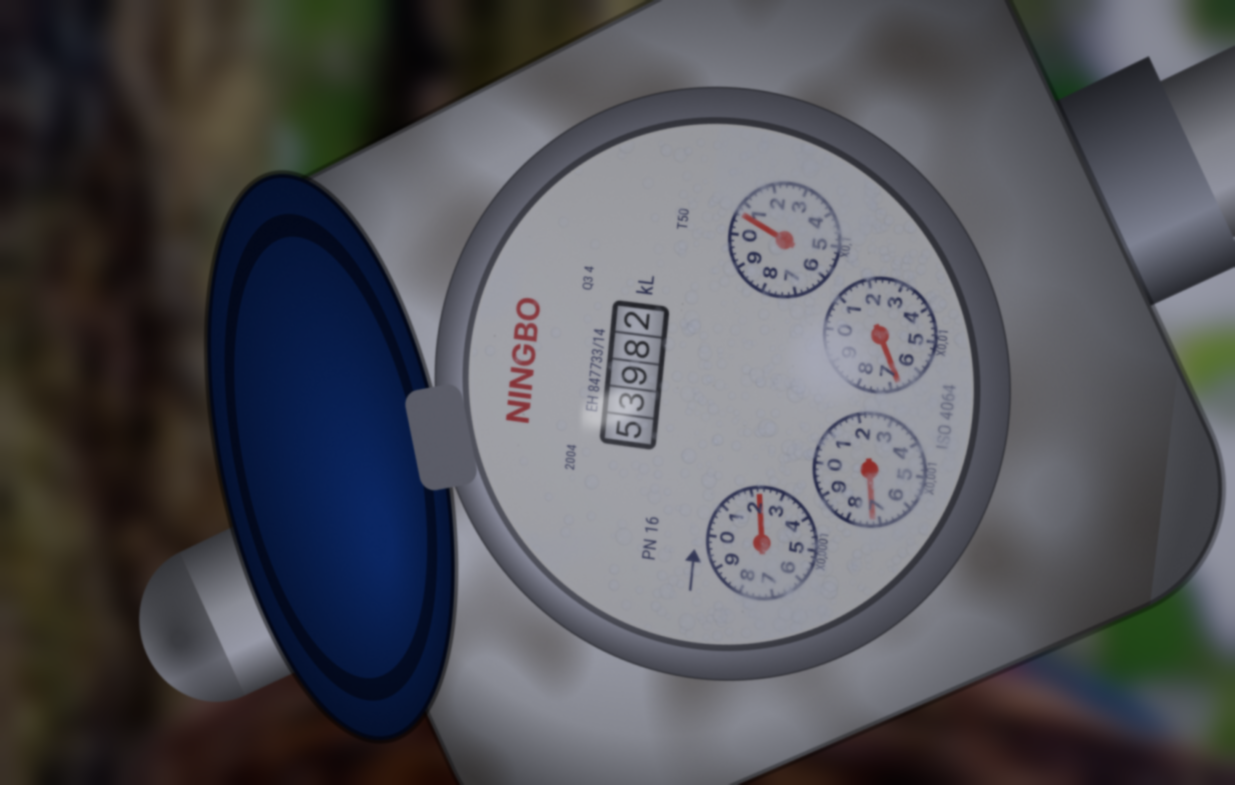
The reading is **53982.0672** kL
